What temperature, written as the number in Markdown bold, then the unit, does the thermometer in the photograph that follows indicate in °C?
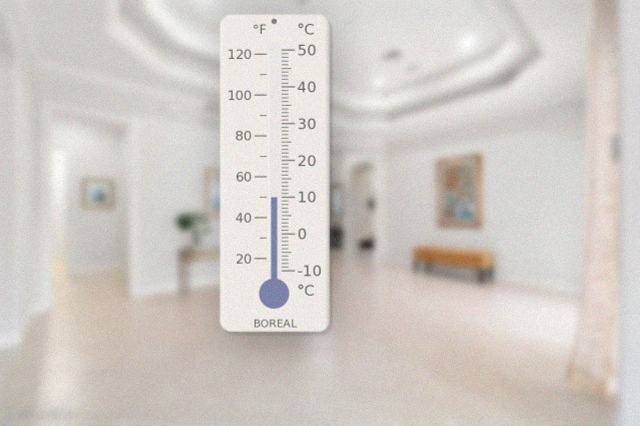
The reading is **10** °C
